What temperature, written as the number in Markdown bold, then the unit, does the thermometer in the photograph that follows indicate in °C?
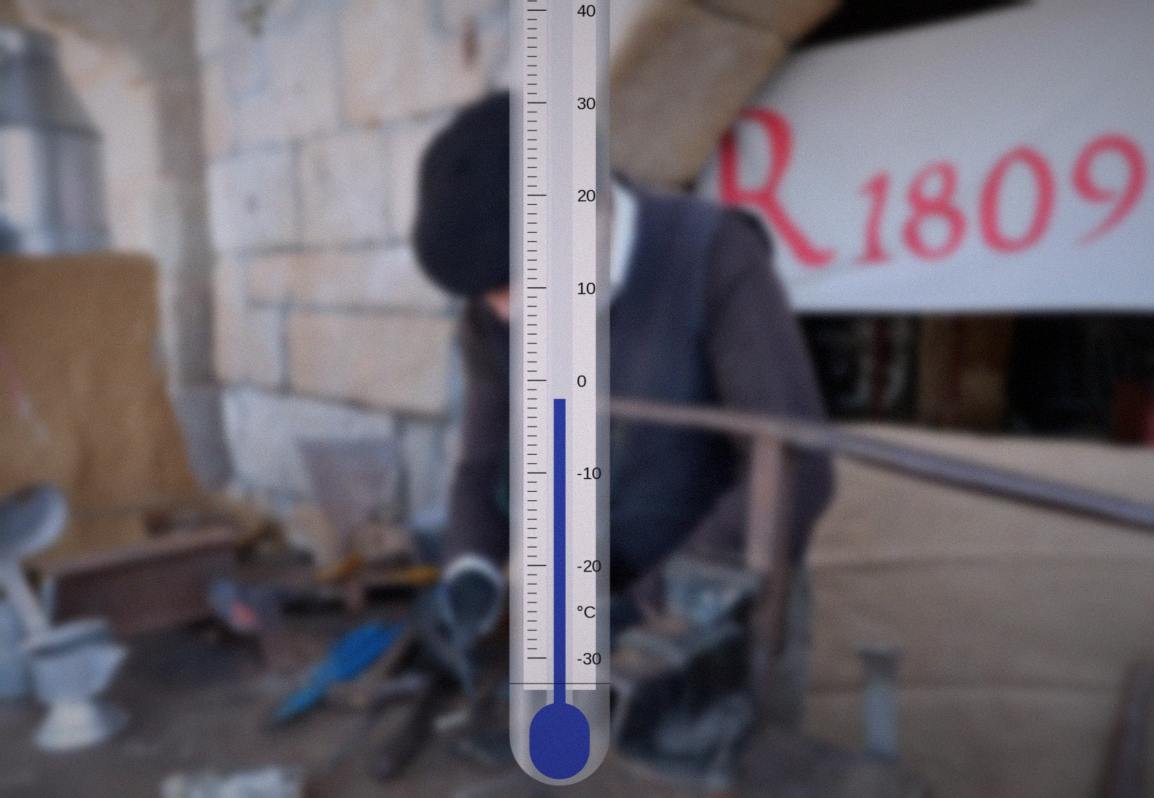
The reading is **-2** °C
